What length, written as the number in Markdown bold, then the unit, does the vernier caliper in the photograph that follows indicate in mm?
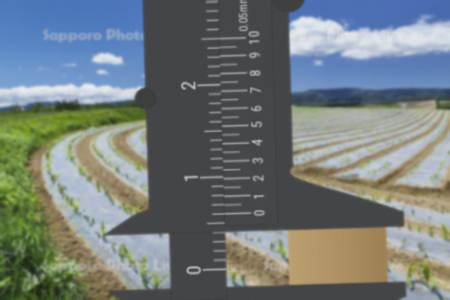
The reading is **6.0** mm
